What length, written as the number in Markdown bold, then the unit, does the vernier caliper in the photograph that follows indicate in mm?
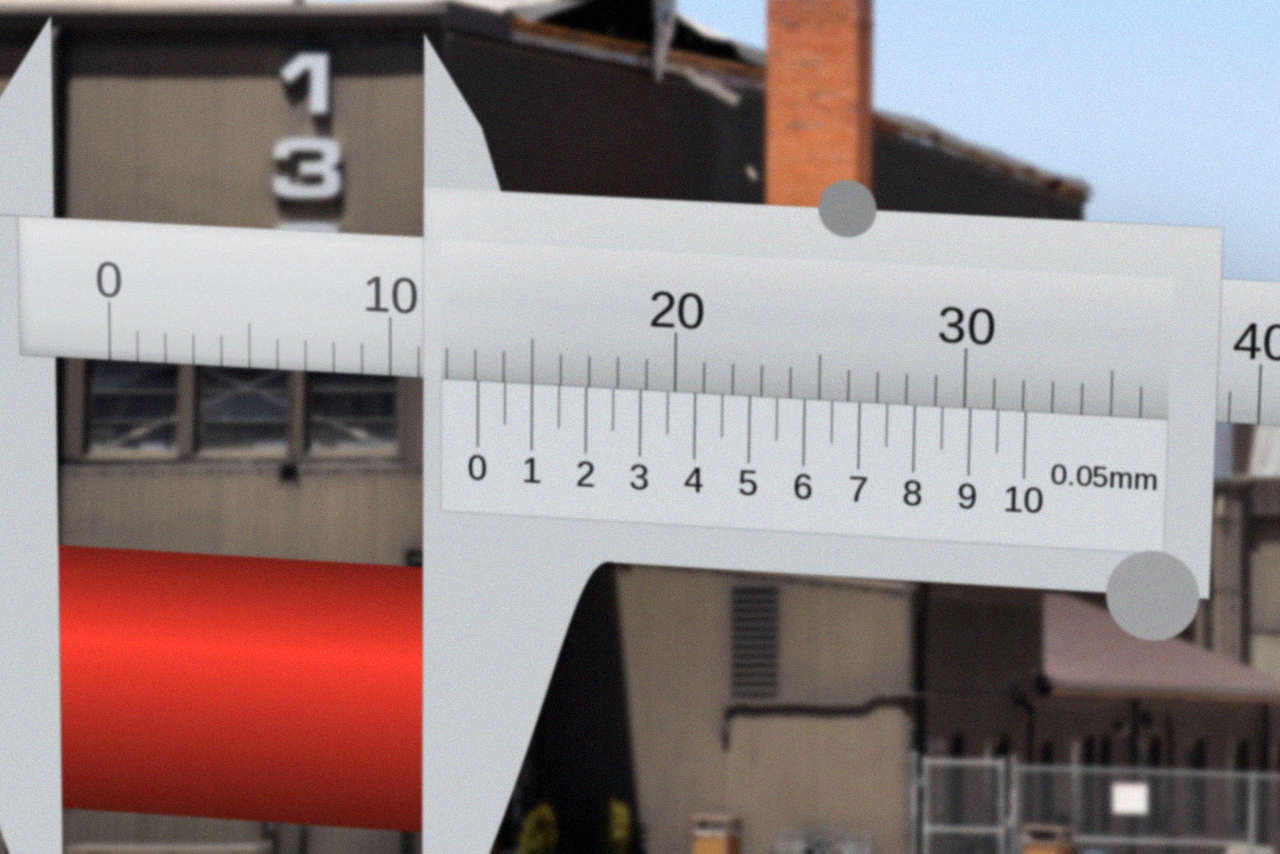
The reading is **13.1** mm
